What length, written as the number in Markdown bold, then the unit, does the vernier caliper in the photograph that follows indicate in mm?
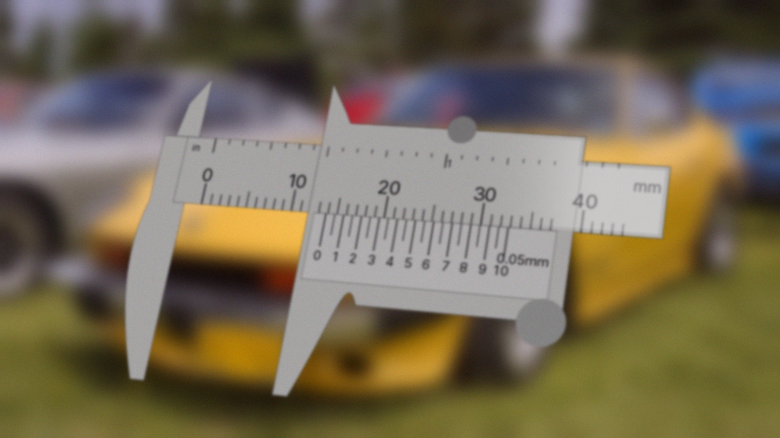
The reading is **13.8** mm
